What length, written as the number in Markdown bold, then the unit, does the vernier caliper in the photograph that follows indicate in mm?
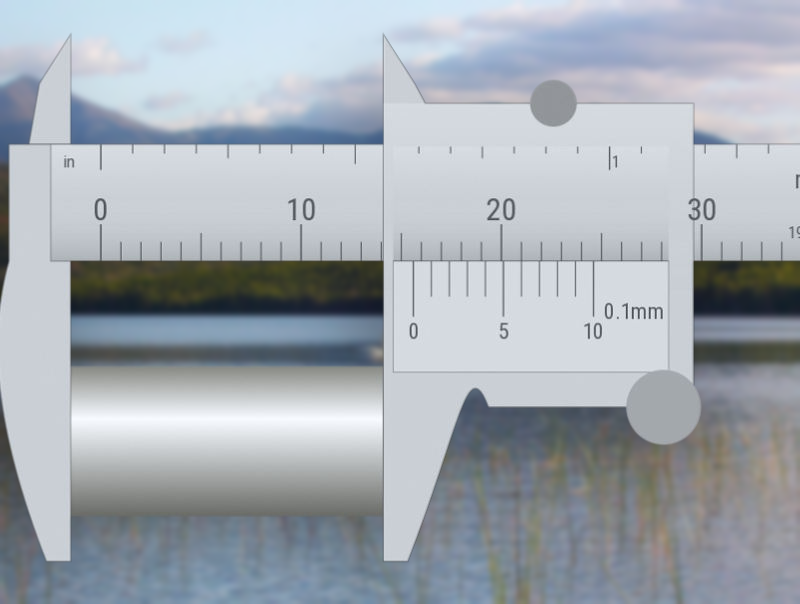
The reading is **15.6** mm
